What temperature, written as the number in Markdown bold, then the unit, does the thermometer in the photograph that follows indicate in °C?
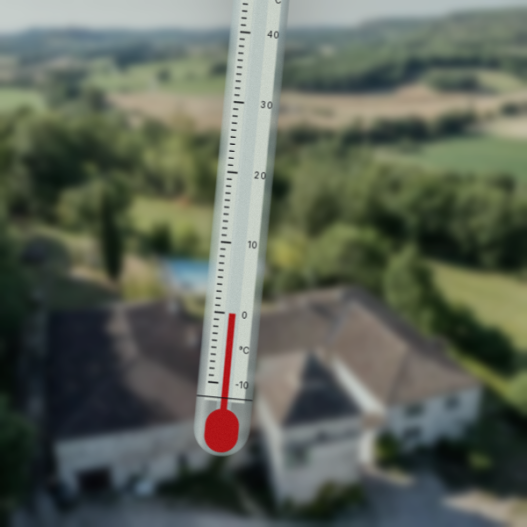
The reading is **0** °C
